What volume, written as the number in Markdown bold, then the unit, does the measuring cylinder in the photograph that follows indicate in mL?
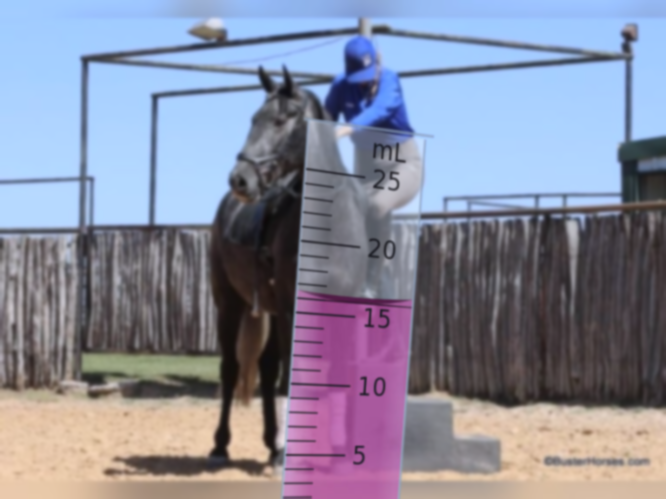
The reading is **16** mL
